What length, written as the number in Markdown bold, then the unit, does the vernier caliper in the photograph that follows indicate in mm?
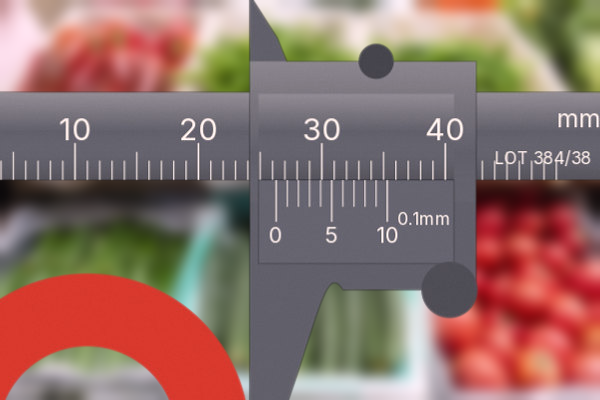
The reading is **26.3** mm
